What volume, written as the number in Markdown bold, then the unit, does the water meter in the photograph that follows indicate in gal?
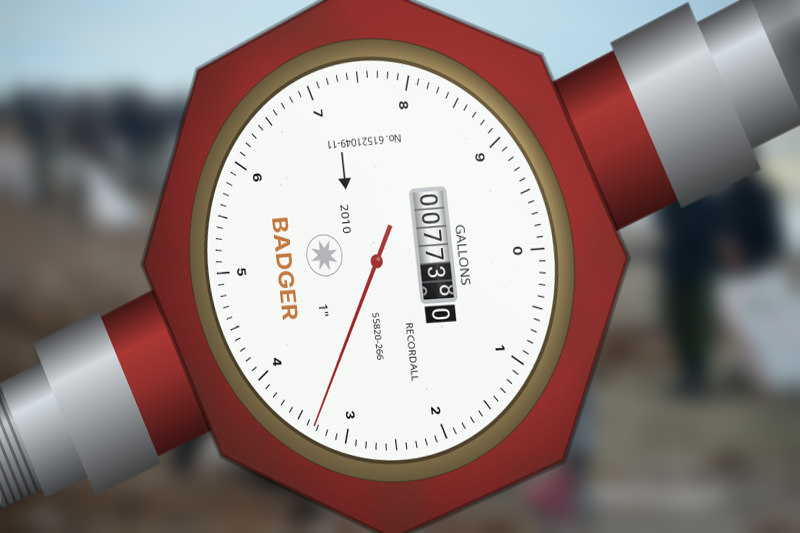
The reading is **77383.3** gal
